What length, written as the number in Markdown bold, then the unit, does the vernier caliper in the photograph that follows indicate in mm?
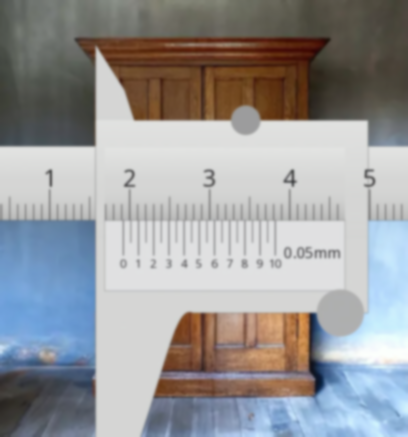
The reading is **19.2** mm
